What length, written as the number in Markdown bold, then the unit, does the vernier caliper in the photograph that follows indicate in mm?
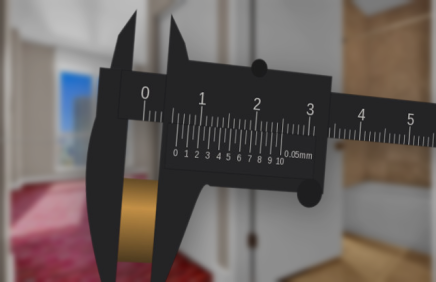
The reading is **6.0** mm
